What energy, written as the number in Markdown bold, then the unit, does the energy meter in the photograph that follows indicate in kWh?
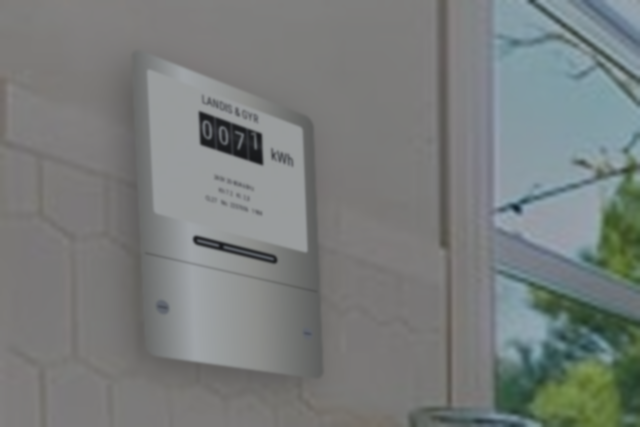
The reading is **71** kWh
